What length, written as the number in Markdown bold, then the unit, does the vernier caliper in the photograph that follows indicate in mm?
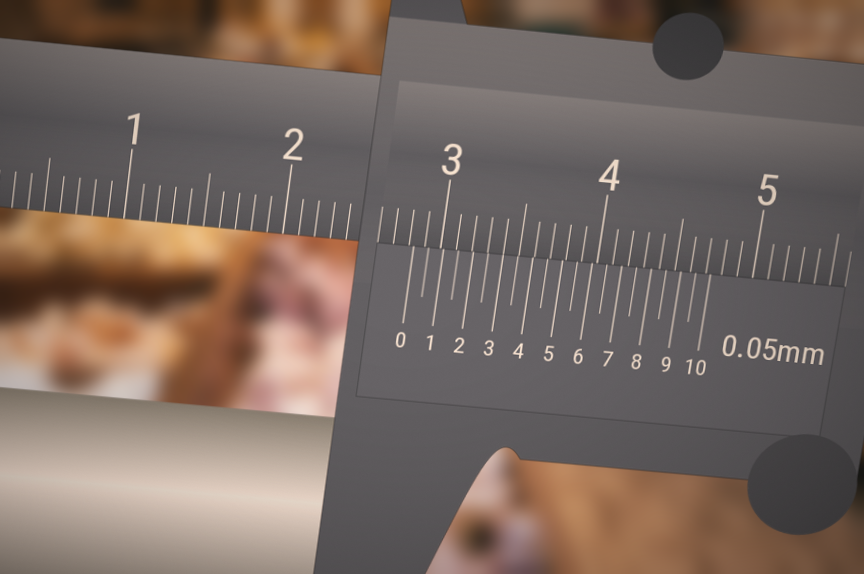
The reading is **28.3** mm
